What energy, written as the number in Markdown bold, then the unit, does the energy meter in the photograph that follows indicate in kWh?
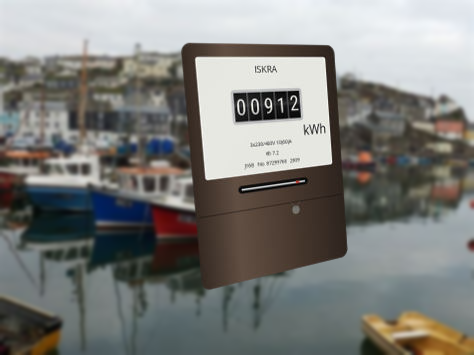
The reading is **912** kWh
